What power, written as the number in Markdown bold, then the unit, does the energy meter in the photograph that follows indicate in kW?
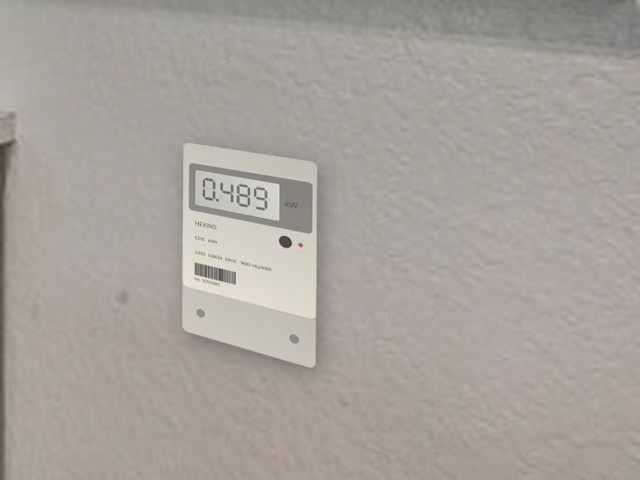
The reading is **0.489** kW
